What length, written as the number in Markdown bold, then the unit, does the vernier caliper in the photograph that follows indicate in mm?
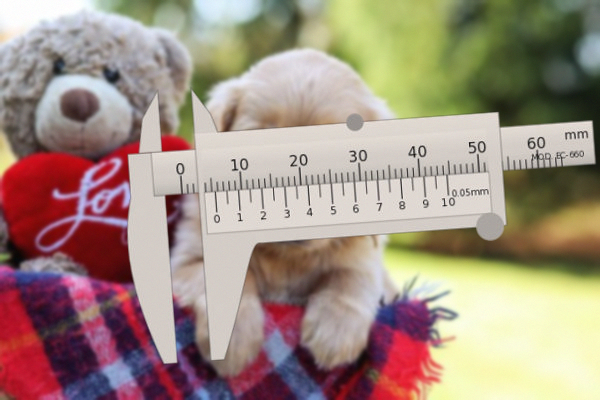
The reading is **5.6** mm
